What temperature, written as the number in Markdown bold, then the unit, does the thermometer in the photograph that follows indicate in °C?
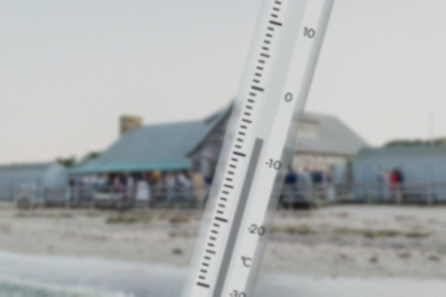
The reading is **-7** °C
